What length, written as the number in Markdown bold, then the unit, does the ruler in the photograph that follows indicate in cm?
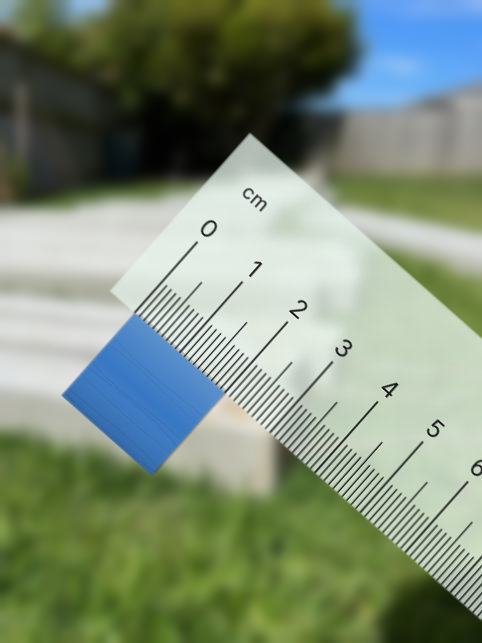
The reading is **2** cm
